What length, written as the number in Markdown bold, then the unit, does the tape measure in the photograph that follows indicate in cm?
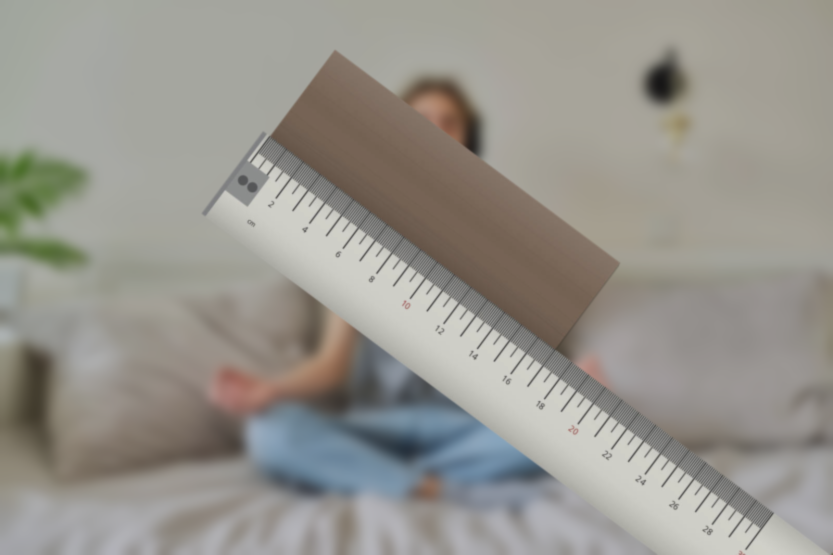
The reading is **17** cm
